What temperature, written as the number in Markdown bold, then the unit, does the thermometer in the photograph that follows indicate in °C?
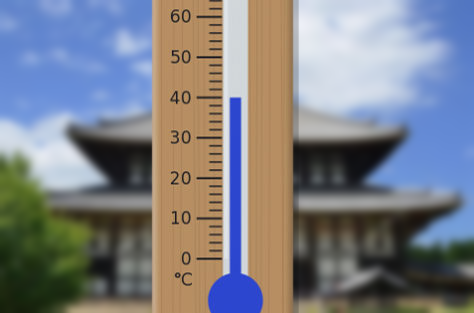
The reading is **40** °C
